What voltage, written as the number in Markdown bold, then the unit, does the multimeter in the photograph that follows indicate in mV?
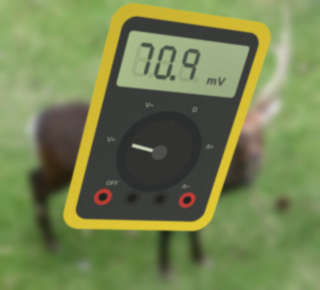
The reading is **70.9** mV
